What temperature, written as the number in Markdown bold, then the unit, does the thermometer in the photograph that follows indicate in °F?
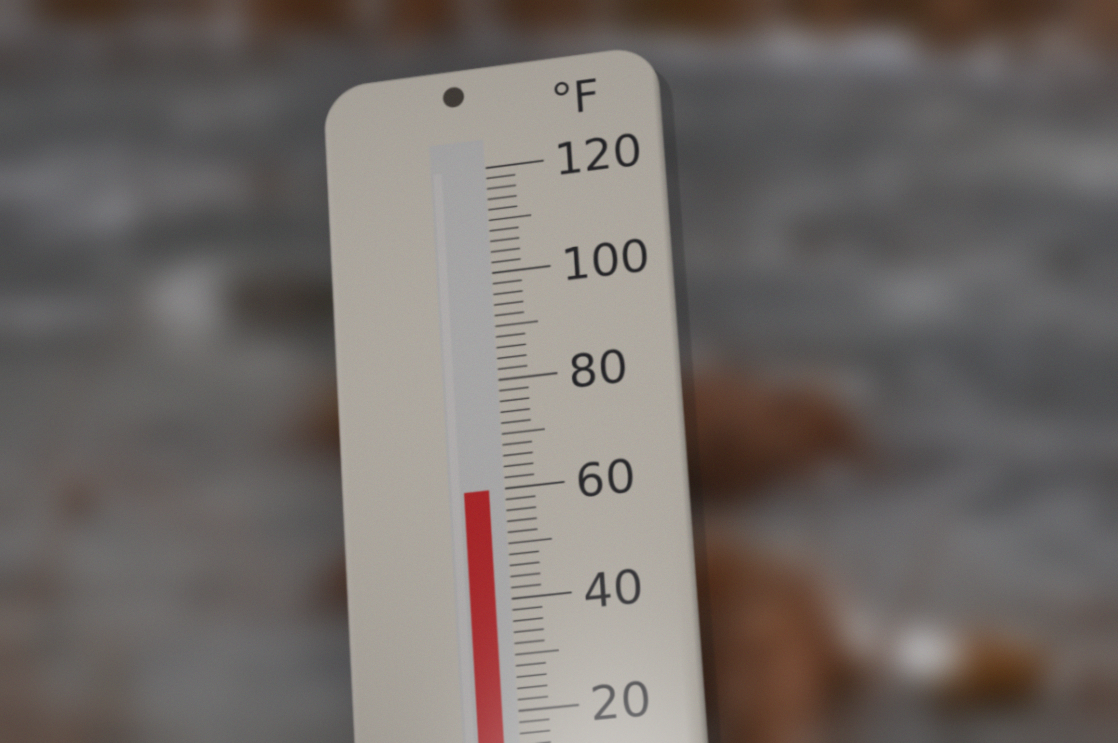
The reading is **60** °F
